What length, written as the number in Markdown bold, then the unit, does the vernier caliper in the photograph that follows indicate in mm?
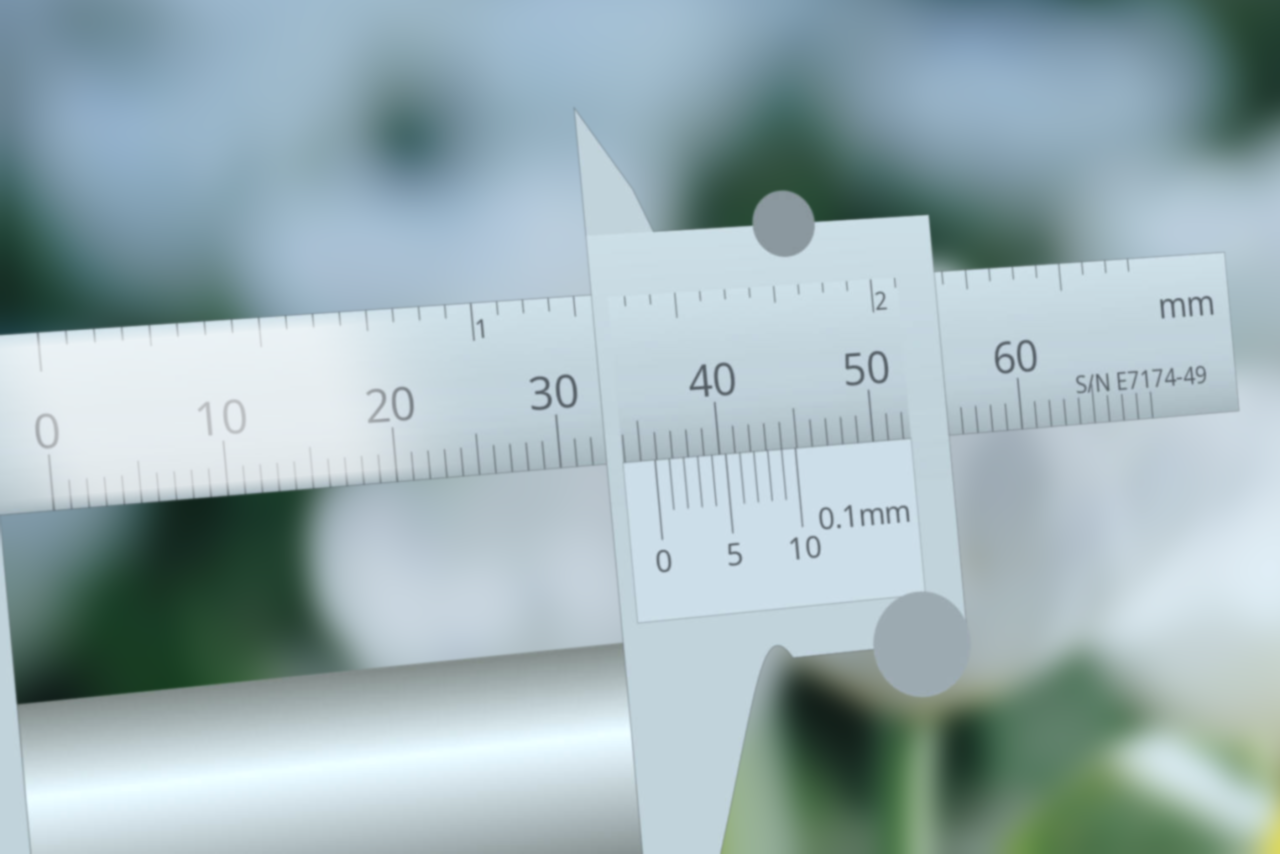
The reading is **35.9** mm
